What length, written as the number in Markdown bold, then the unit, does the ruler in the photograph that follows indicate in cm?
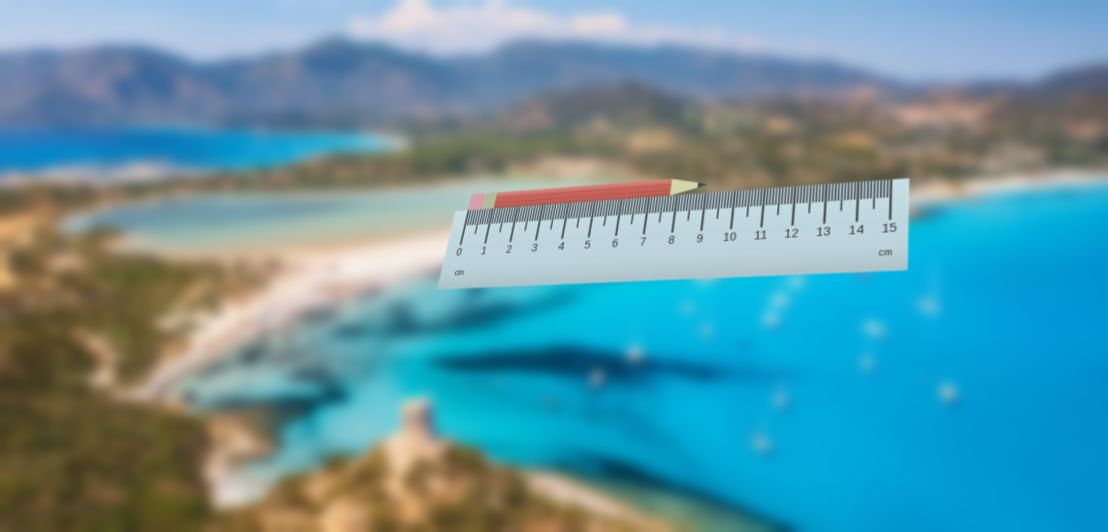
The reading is **9** cm
